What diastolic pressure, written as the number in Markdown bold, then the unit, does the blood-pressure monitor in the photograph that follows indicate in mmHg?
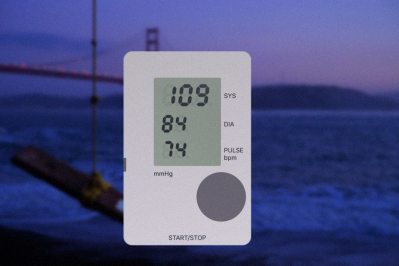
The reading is **84** mmHg
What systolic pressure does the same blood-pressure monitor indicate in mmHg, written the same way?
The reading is **109** mmHg
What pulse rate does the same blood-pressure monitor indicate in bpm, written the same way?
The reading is **74** bpm
